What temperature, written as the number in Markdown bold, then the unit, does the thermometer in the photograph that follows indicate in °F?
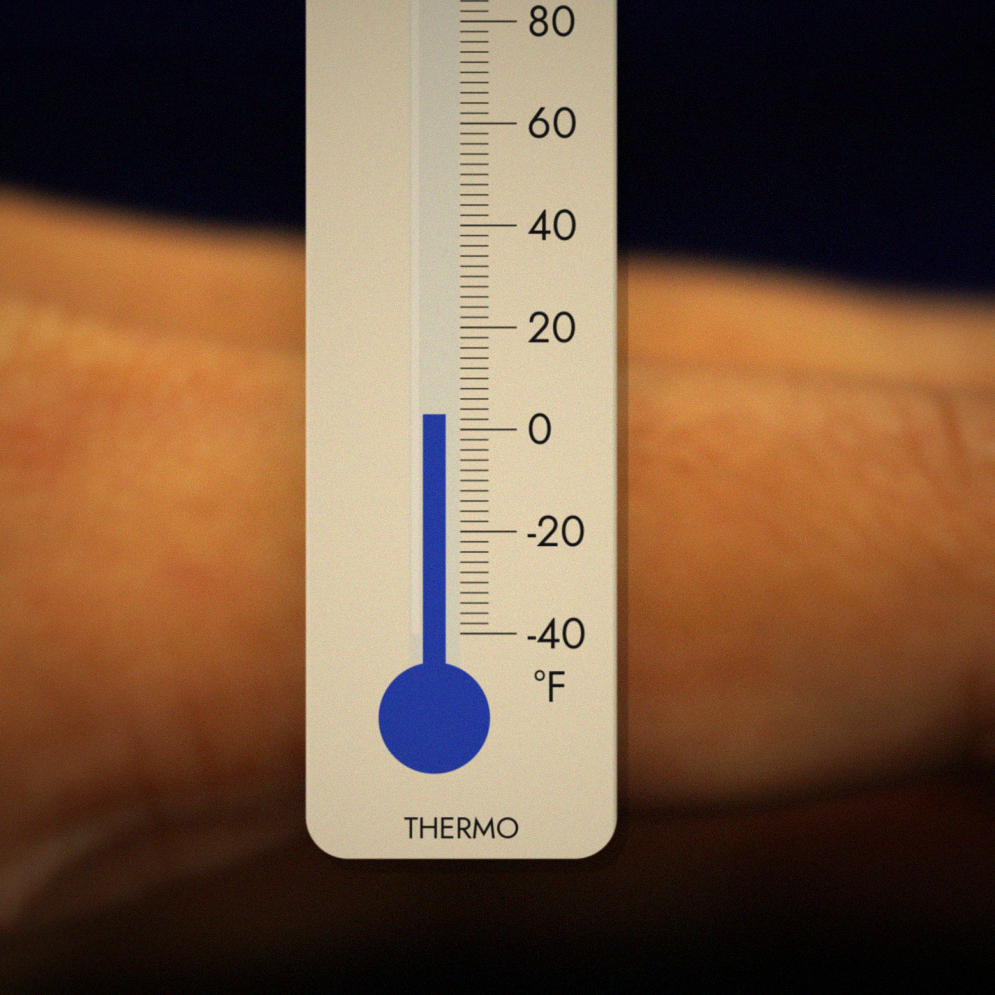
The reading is **3** °F
